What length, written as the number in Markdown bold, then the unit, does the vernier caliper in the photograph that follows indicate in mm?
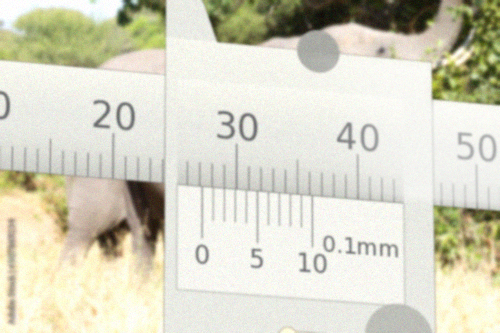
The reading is **27.2** mm
